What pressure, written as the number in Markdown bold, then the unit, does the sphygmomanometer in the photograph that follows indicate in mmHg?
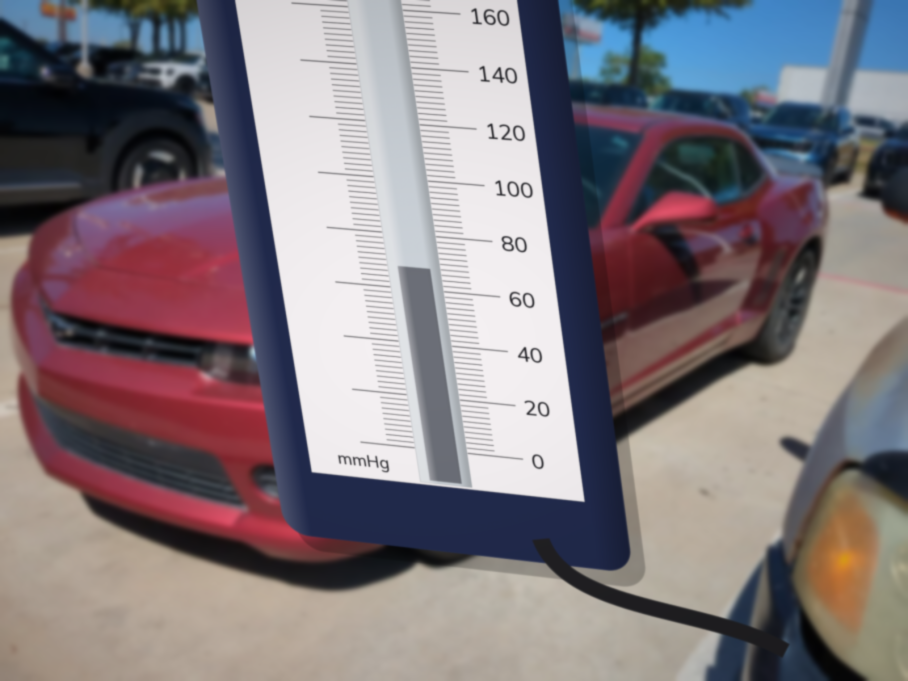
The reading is **68** mmHg
